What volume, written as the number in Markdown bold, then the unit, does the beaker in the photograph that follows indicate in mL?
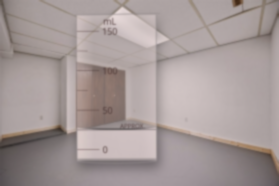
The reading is **25** mL
